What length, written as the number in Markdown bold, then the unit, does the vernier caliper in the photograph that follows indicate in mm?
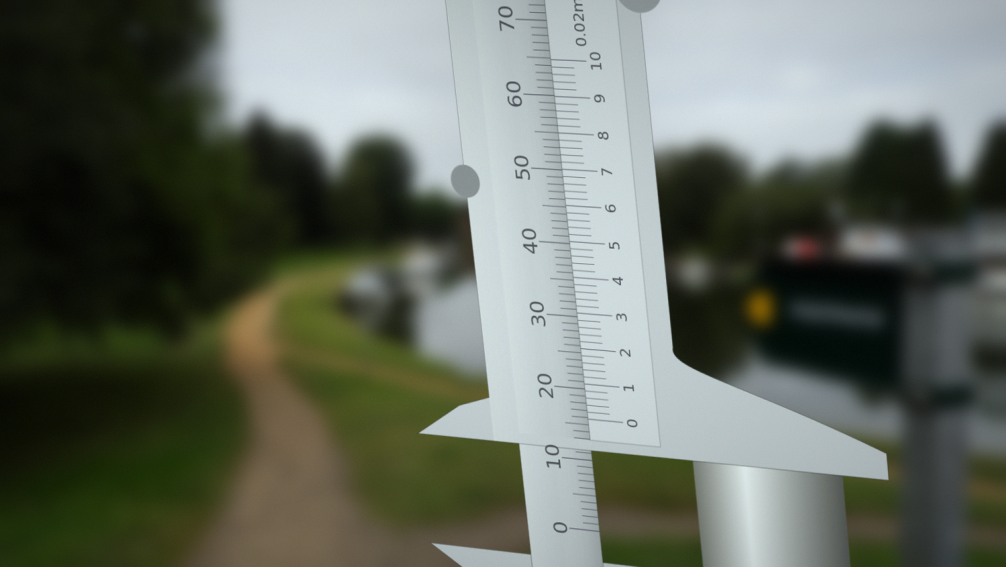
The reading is **15.8** mm
